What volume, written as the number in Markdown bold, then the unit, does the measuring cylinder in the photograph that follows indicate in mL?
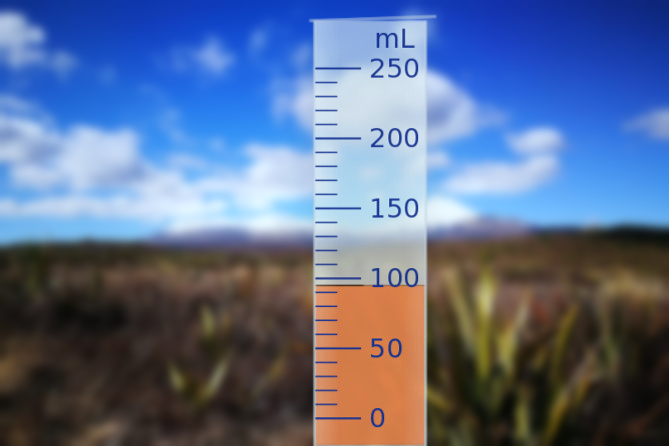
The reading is **95** mL
